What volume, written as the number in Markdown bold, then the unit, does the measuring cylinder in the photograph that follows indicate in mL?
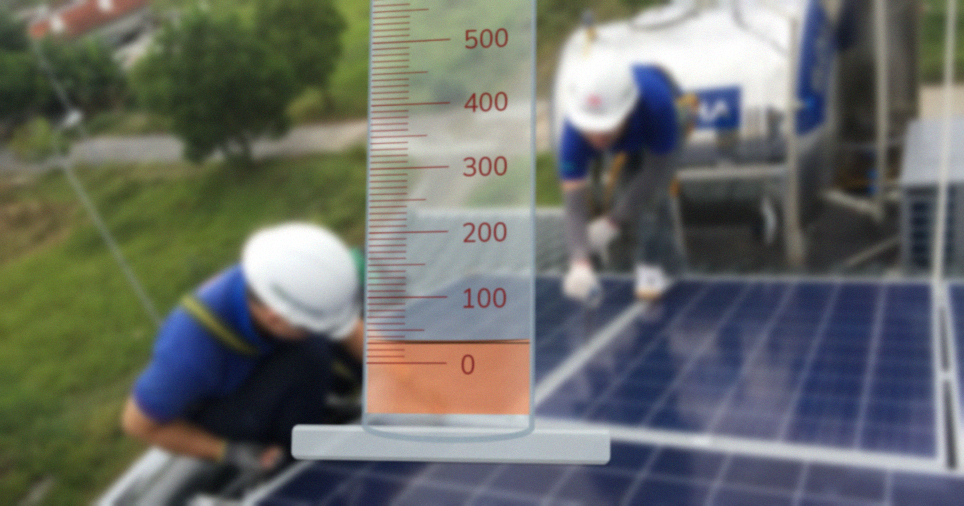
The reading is **30** mL
